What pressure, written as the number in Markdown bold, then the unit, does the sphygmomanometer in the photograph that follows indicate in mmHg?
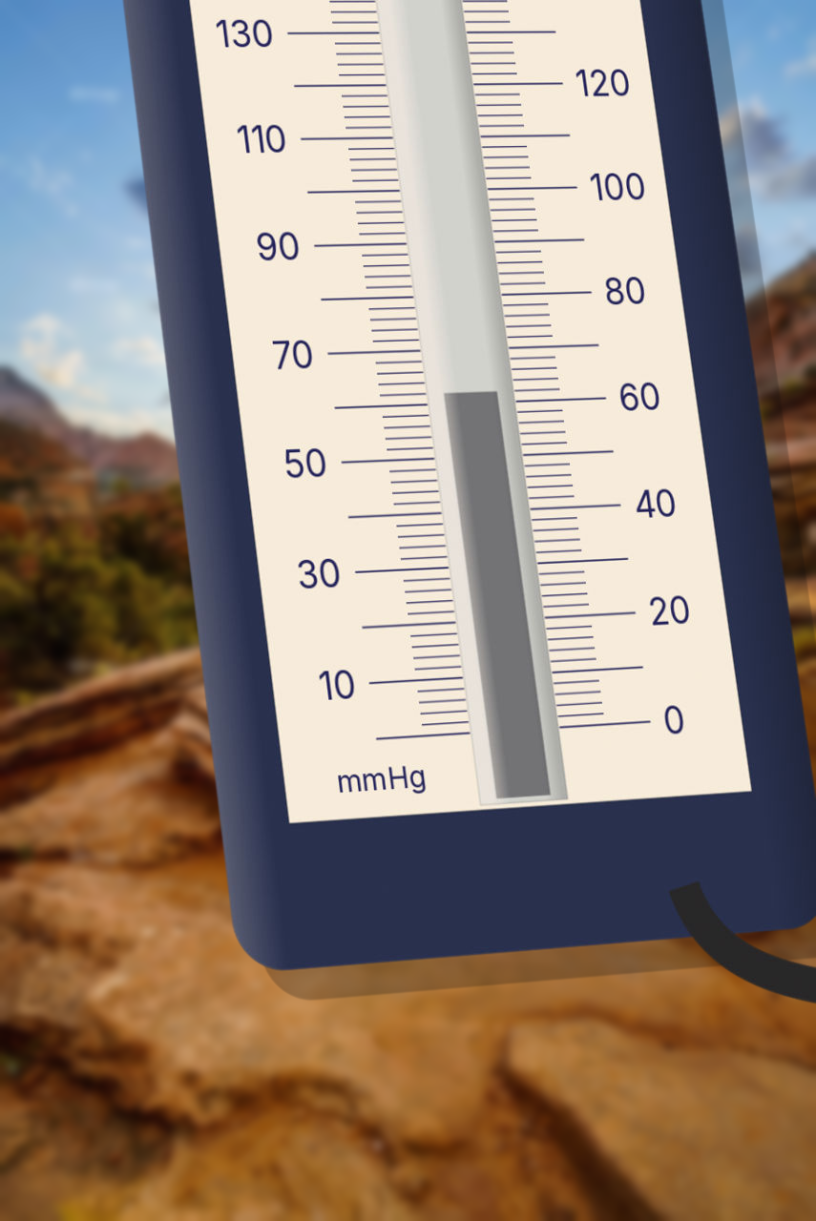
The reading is **62** mmHg
